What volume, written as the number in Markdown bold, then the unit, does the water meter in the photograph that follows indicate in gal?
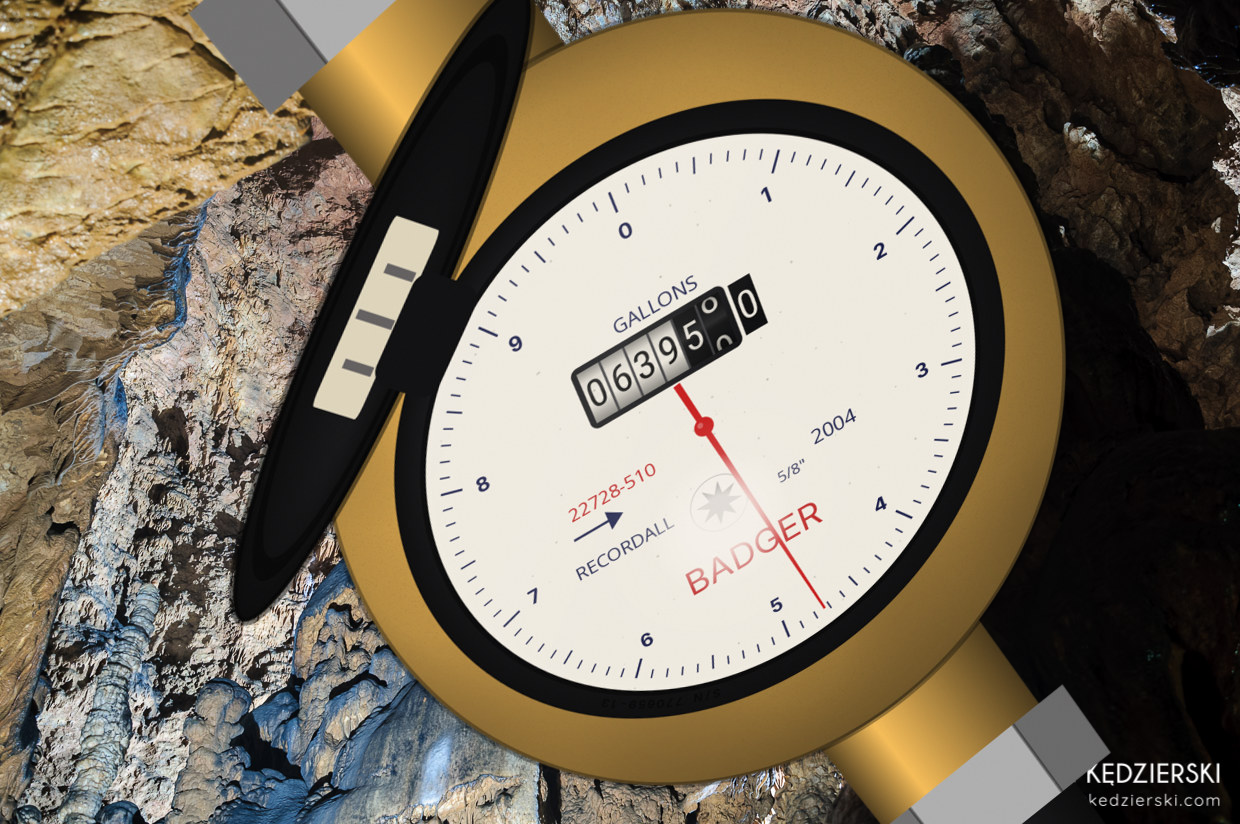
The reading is **639584.7** gal
